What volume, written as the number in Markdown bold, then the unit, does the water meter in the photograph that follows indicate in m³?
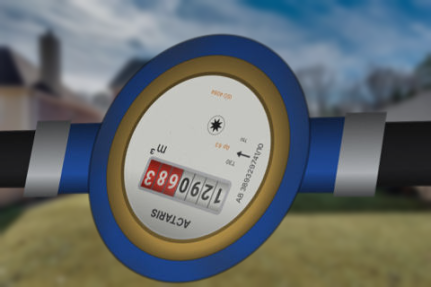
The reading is **1290.683** m³
